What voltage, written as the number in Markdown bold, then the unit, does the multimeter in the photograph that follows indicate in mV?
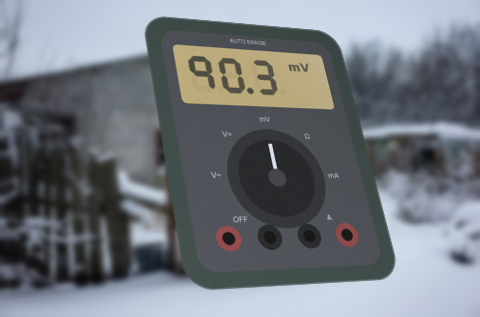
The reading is **90.3** mV
